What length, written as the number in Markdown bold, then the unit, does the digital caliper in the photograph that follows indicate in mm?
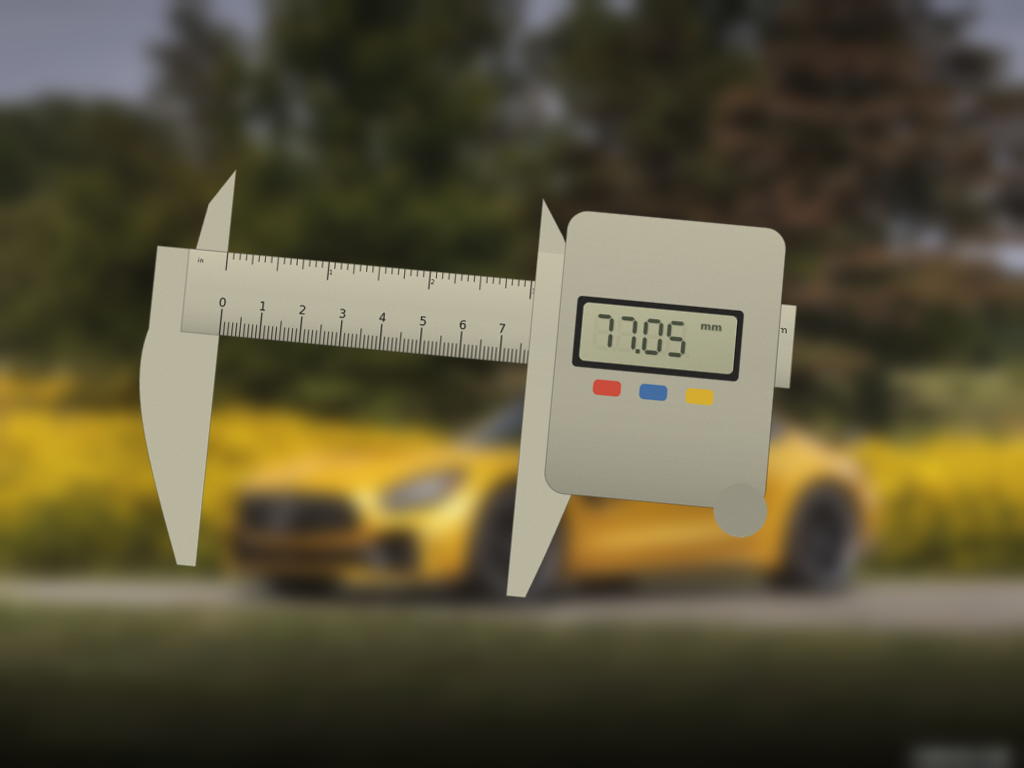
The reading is **77.05** mm
